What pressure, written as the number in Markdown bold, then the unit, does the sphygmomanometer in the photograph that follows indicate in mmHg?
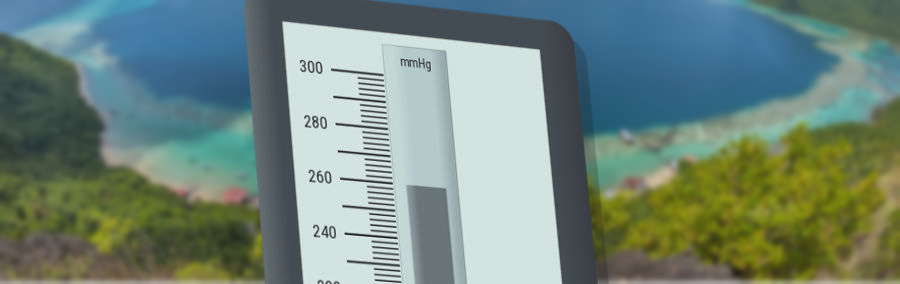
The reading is **260** mmHg
